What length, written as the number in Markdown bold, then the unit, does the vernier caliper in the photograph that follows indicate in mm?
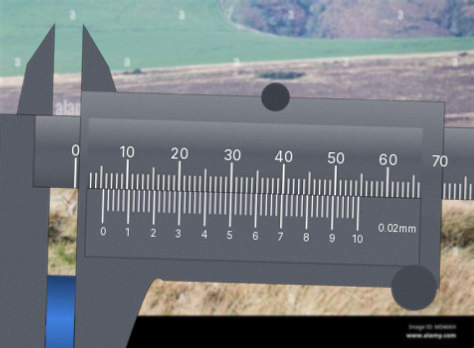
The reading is **5.5** mm
